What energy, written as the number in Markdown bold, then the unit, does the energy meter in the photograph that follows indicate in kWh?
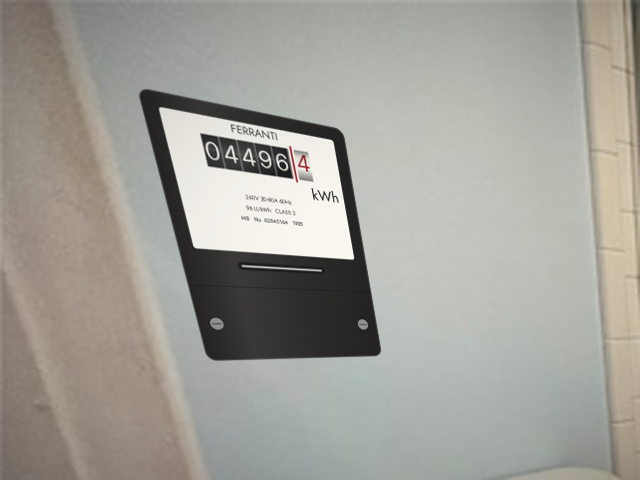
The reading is **4496.4** kWh
